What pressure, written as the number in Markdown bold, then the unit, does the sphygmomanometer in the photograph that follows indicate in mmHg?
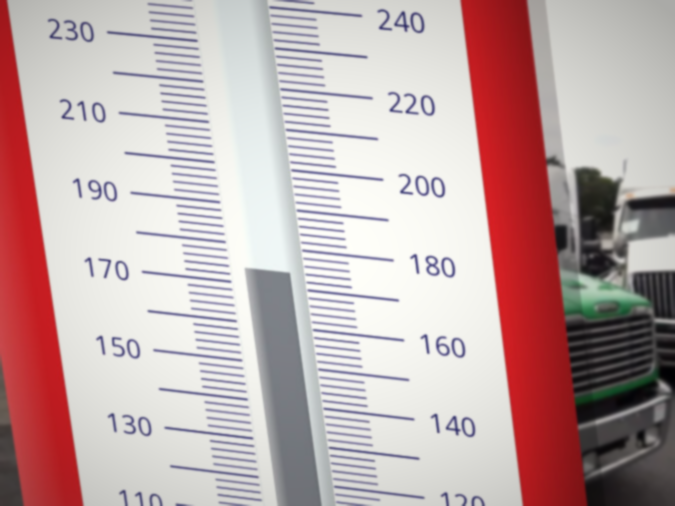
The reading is **174** mmHg
